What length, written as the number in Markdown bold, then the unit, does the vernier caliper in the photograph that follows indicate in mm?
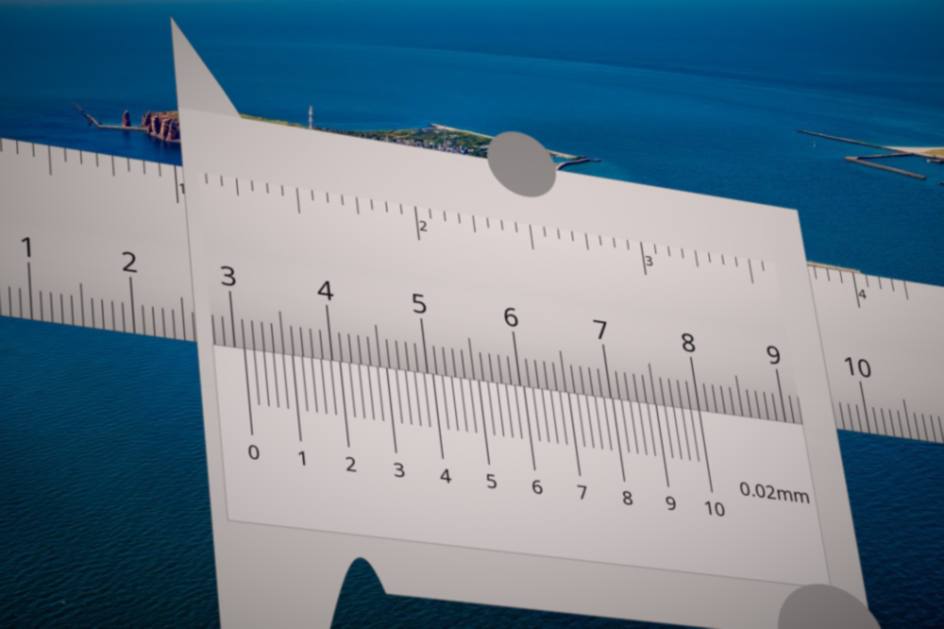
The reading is **31.0** mm
